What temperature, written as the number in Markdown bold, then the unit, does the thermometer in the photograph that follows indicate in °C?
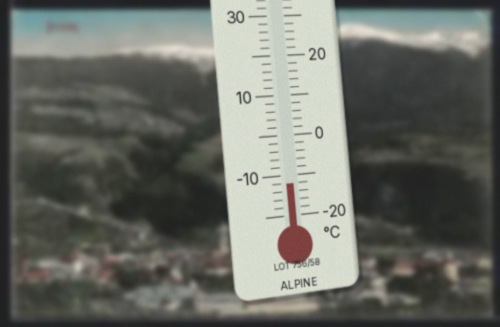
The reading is **-12** °C
